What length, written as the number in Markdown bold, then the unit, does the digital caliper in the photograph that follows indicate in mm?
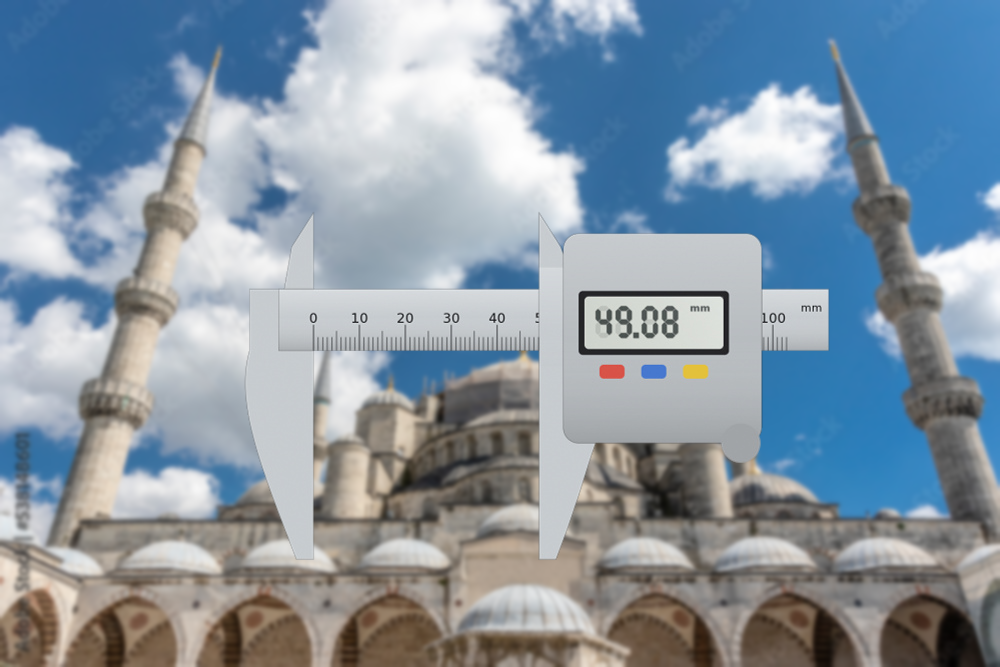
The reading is **49.08** mm
